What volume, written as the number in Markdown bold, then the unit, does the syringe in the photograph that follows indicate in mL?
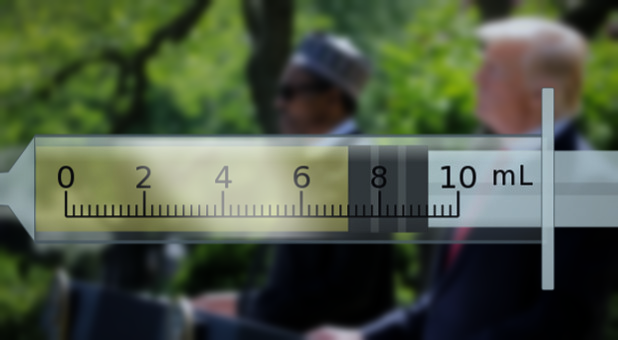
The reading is **7.2** mL
